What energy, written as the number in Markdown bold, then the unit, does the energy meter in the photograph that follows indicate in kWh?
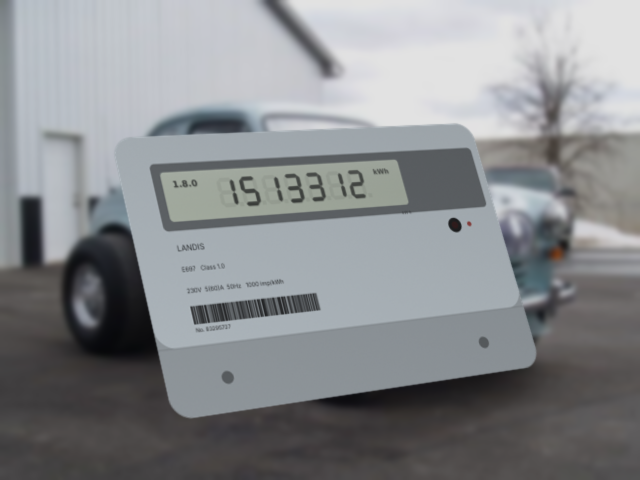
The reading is **1513312** kWh
